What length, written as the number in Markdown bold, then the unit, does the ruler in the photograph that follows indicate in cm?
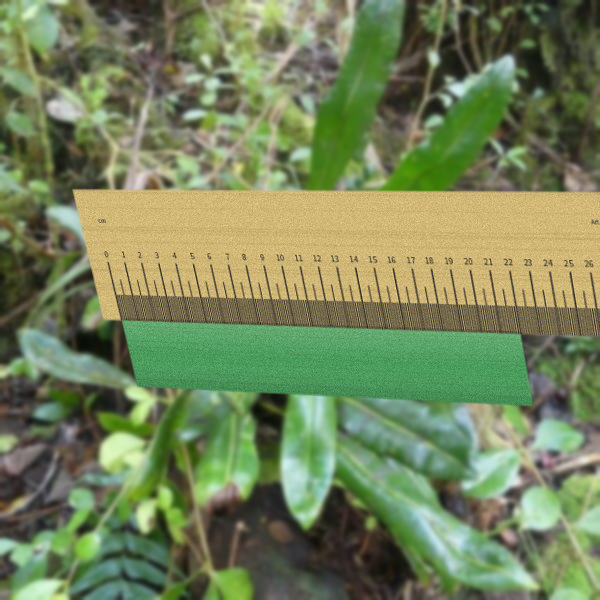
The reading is **22** cm
